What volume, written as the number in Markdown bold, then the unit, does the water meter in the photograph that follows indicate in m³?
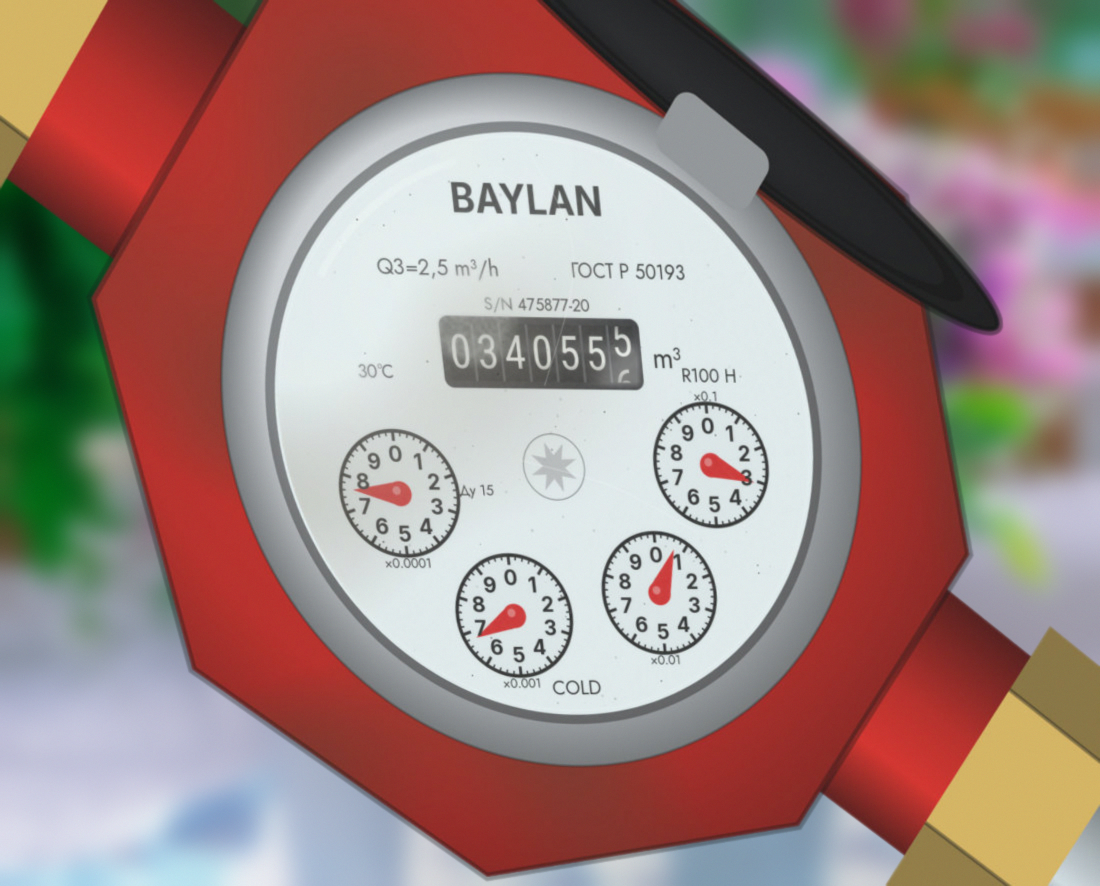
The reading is **340555.3067** m³
